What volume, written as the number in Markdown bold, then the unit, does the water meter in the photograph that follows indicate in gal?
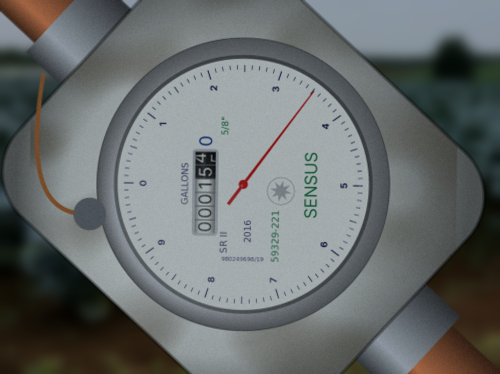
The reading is **1543.5** gal
